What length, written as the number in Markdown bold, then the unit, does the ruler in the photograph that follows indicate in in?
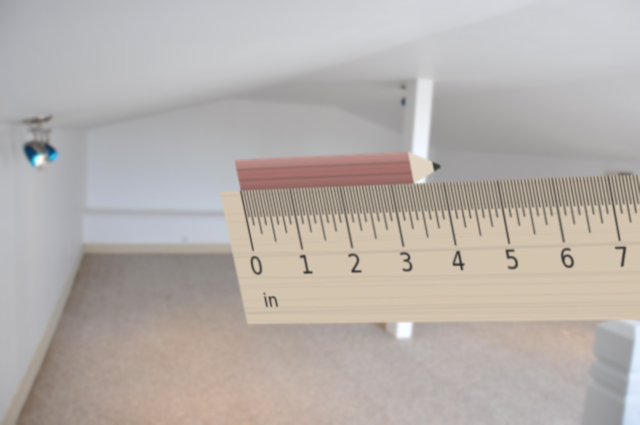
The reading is **4** in
